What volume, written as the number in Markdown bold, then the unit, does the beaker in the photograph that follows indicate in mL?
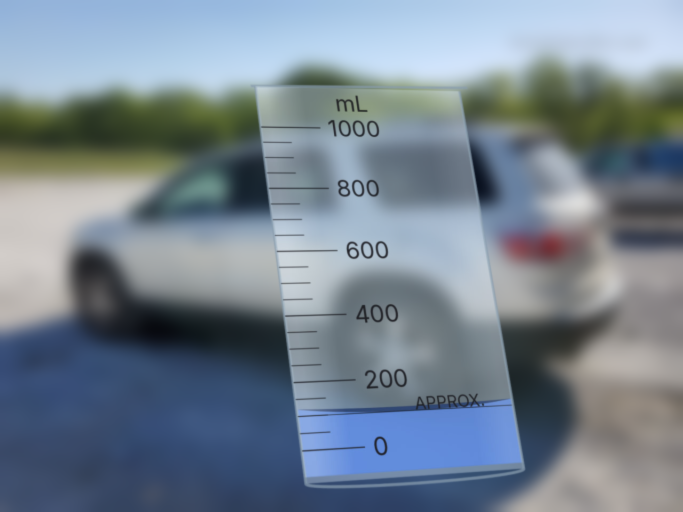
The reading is **100** mL
